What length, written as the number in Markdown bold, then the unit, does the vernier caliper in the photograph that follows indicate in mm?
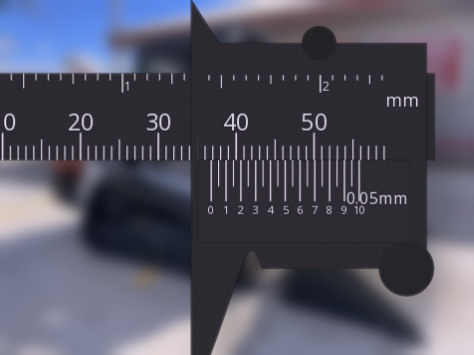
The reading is **36.8** mm
